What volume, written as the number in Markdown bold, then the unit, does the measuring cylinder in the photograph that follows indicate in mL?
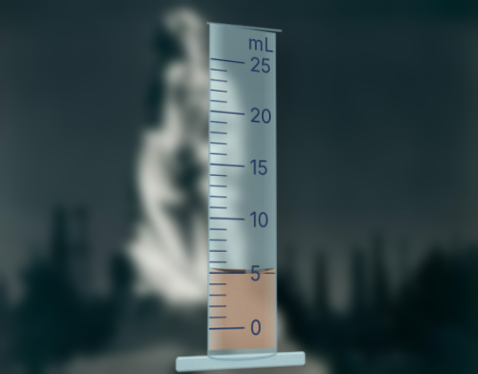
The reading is **5** mL
